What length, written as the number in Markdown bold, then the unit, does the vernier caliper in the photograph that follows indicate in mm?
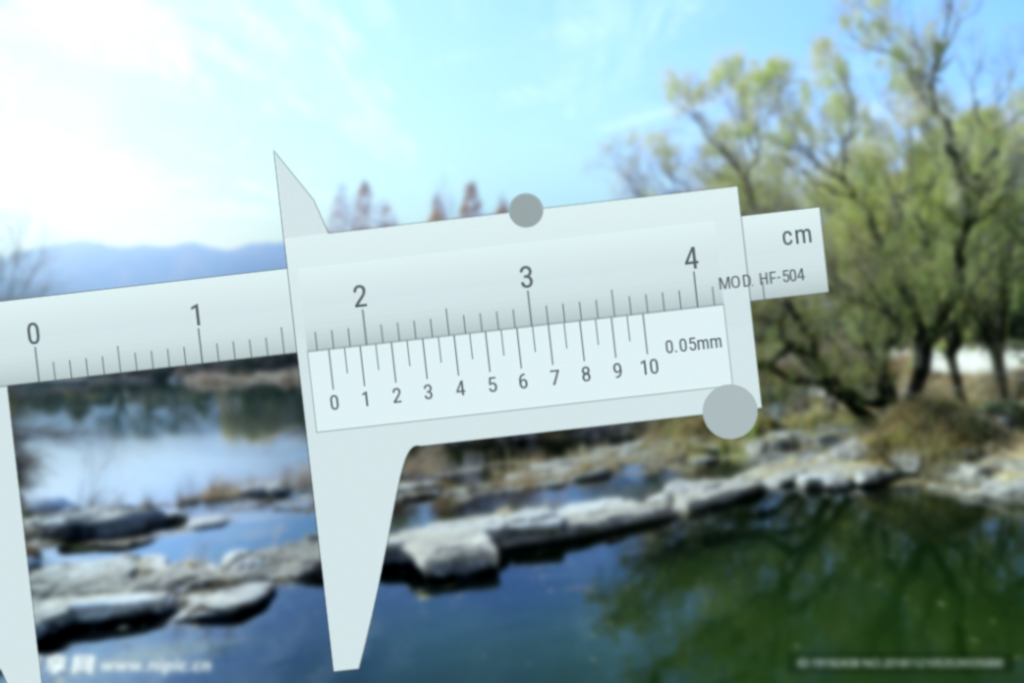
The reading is **17.7** mm
